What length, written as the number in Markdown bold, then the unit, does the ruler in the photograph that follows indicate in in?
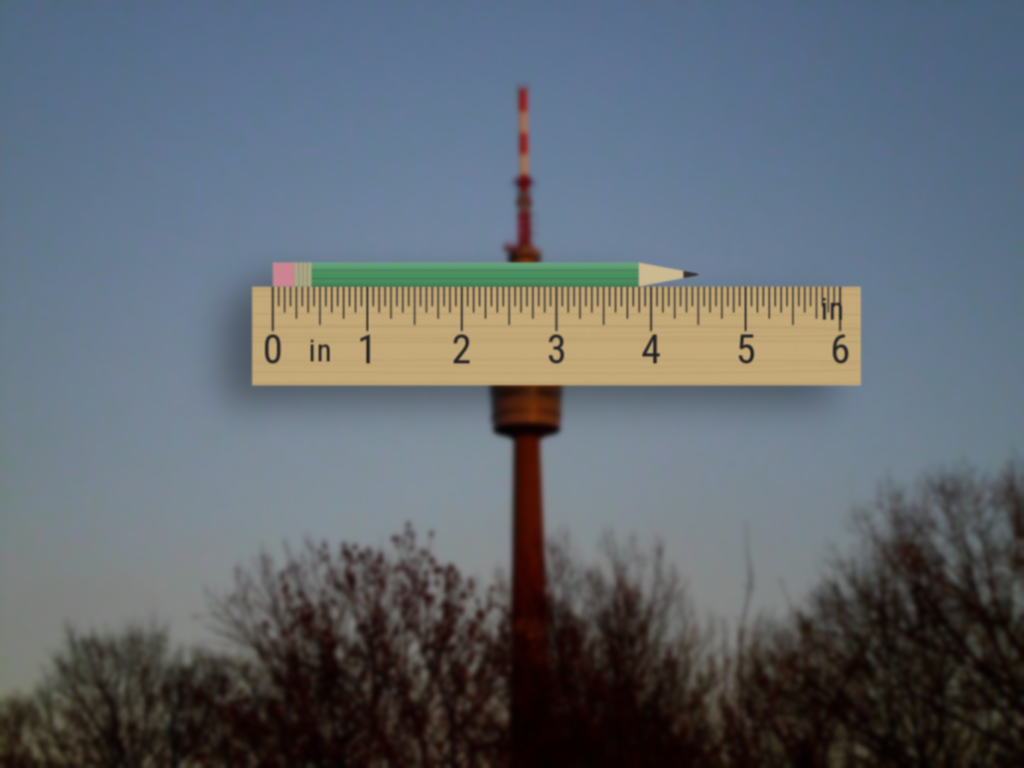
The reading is **4.5** in
